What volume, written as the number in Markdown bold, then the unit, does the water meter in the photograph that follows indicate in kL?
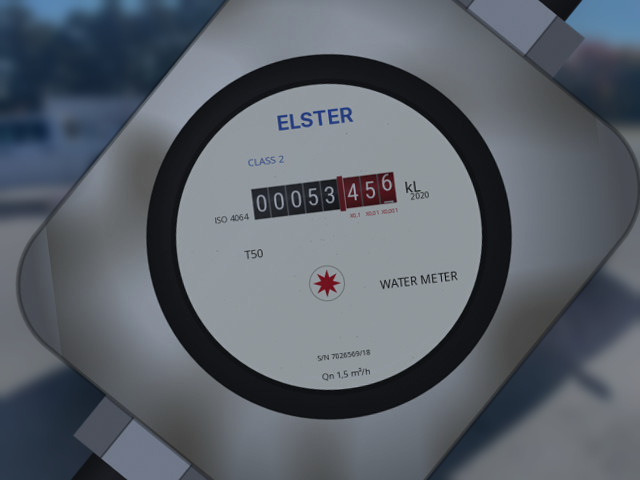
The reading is **53.456** kL
